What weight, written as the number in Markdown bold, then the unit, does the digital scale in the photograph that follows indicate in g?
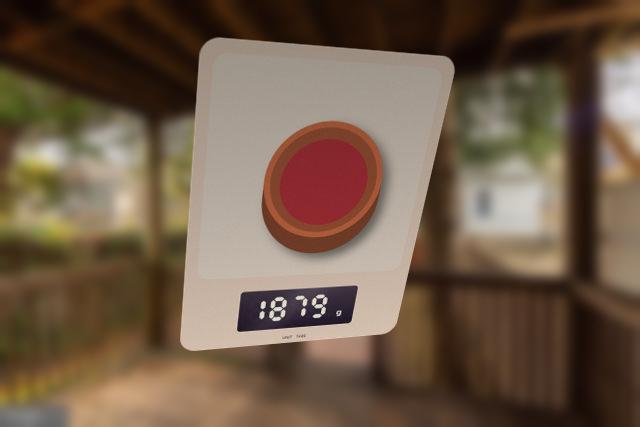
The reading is **1879** g
